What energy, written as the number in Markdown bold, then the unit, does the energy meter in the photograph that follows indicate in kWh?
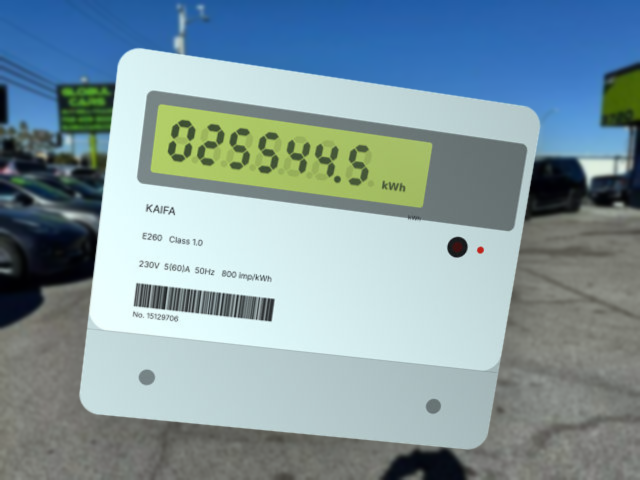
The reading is **25544.5** kWh
